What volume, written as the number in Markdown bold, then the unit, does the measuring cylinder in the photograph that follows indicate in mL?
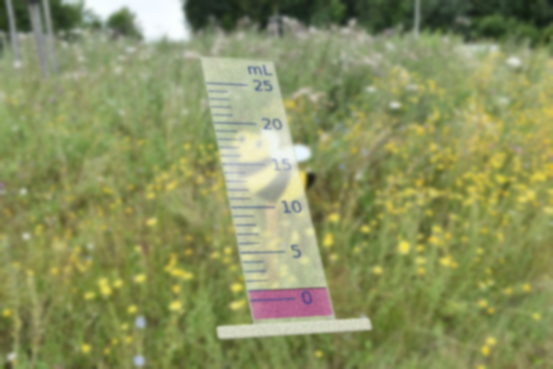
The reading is **1** mL
